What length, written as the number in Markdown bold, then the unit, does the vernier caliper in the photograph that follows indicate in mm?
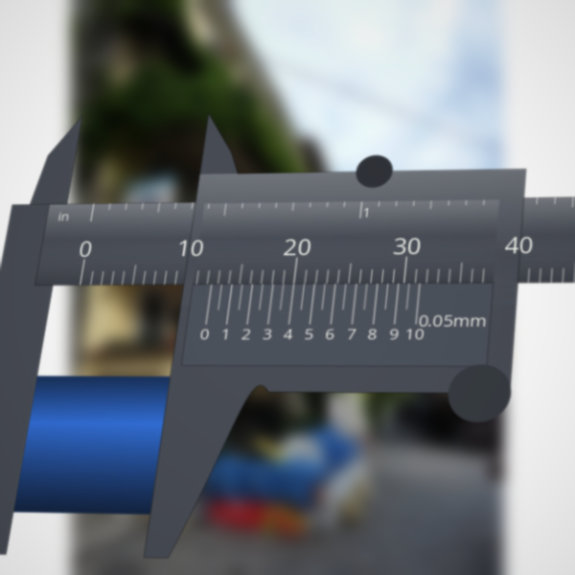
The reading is **12.4** mm
